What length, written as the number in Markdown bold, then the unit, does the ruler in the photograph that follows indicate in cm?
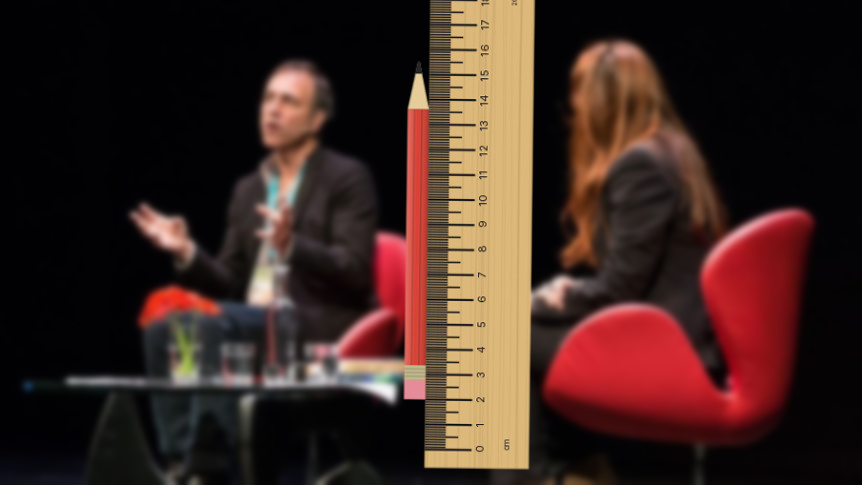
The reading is **13.5** cm
